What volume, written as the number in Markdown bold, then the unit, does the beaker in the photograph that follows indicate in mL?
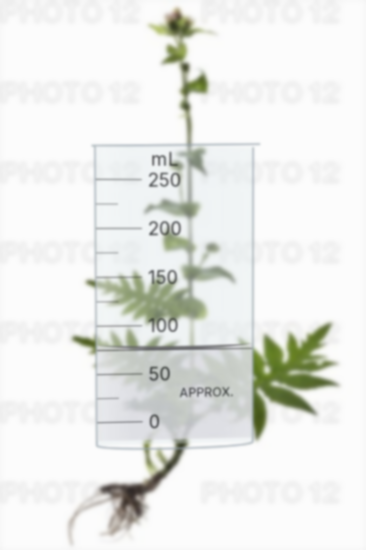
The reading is **75** mL
